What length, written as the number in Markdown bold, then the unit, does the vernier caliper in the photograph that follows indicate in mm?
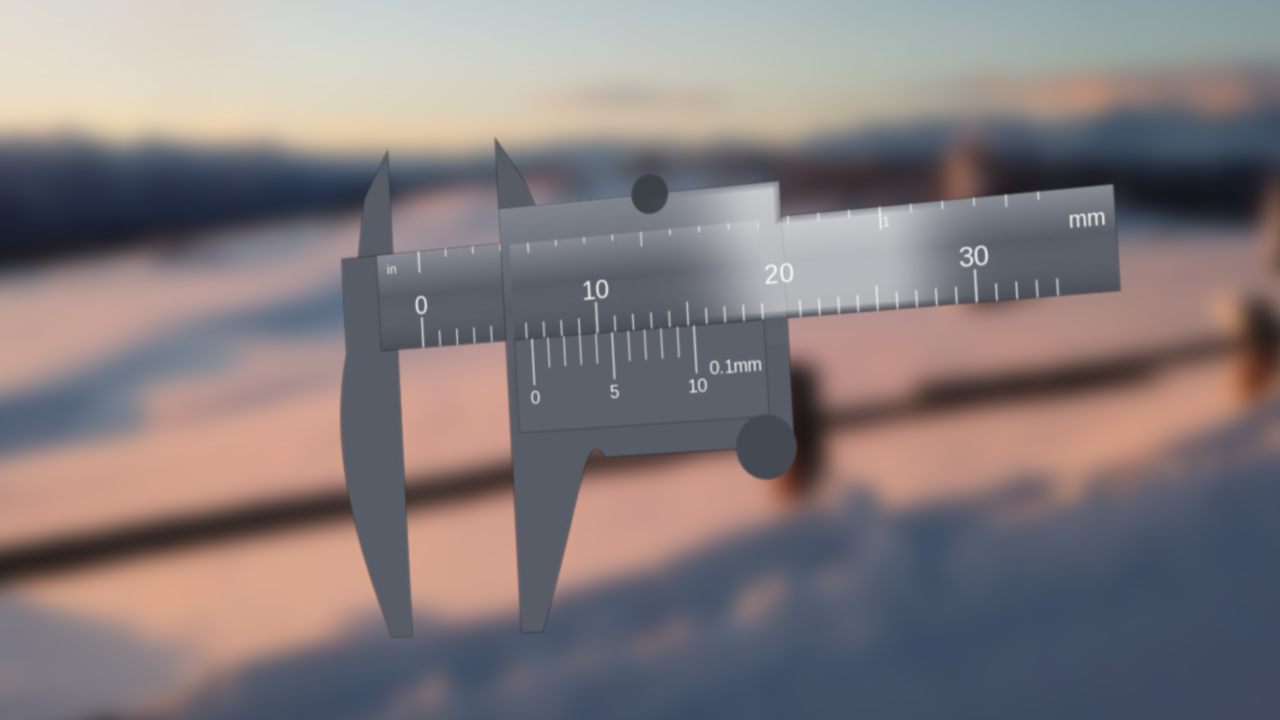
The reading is **6.3** mm
